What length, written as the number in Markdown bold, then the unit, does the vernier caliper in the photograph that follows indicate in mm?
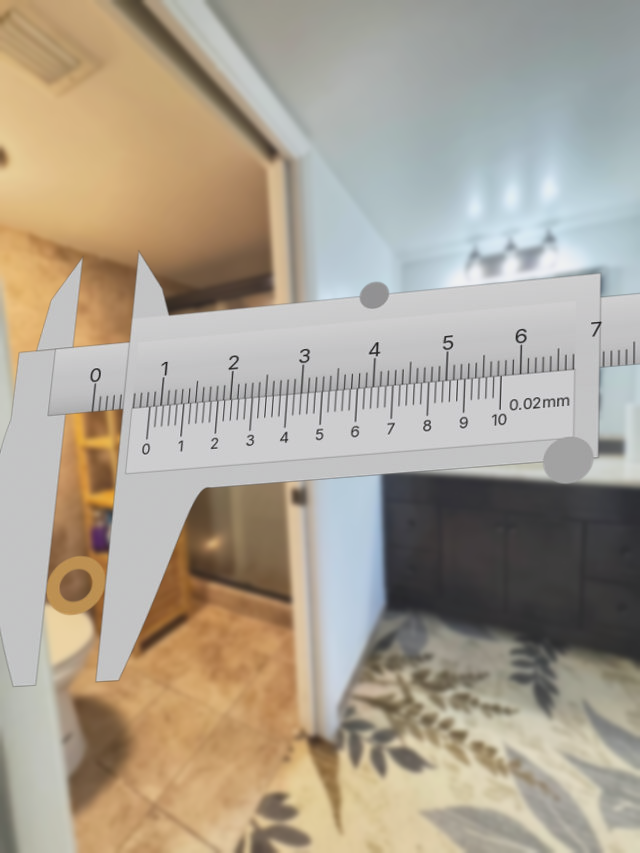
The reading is **8.4** mm
